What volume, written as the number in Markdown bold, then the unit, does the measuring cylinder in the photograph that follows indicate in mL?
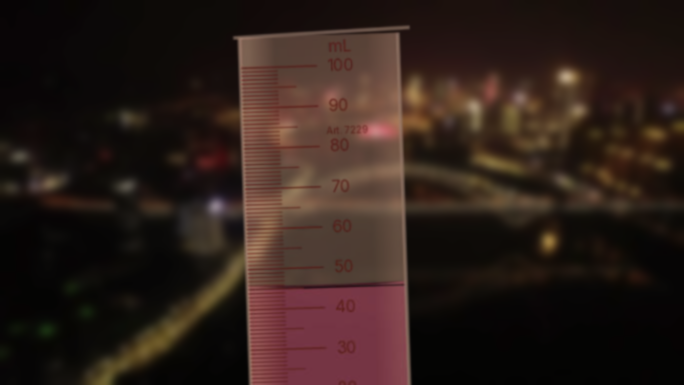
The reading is **45** mL
